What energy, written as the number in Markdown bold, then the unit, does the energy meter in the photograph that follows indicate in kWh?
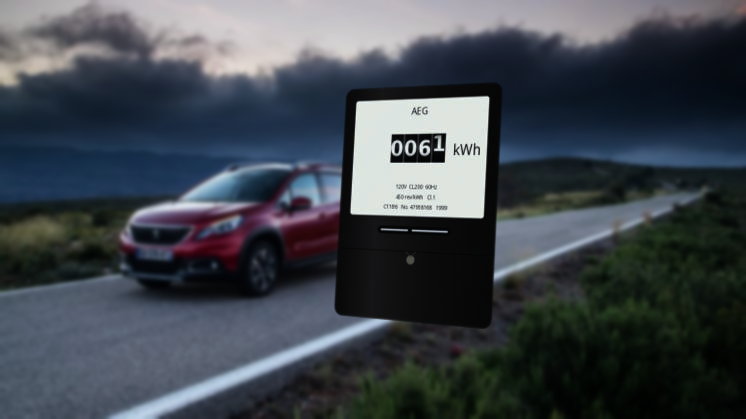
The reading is **61** kWh
